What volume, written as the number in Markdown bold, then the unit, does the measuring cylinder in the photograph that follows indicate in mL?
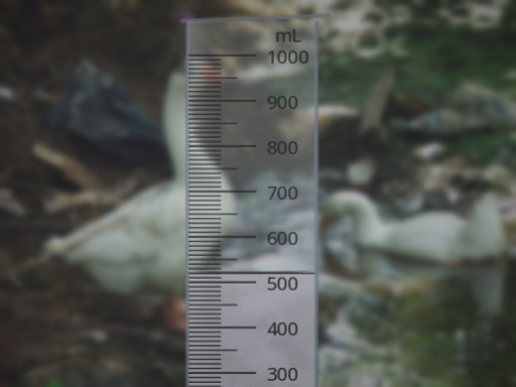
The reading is **520** mL
